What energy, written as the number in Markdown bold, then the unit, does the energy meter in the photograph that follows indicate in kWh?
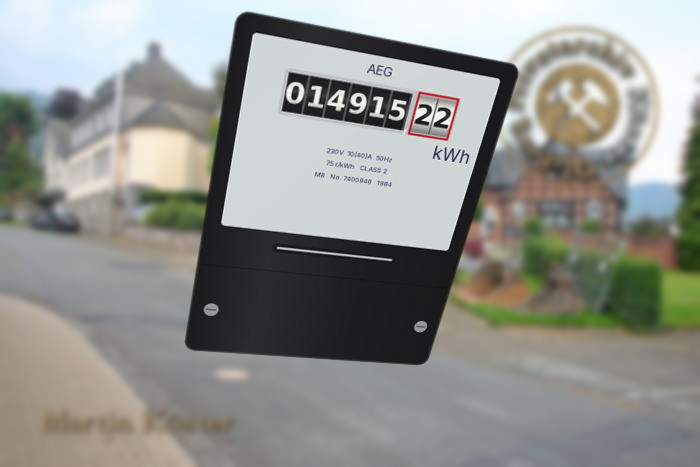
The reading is **14915.22** kWh
